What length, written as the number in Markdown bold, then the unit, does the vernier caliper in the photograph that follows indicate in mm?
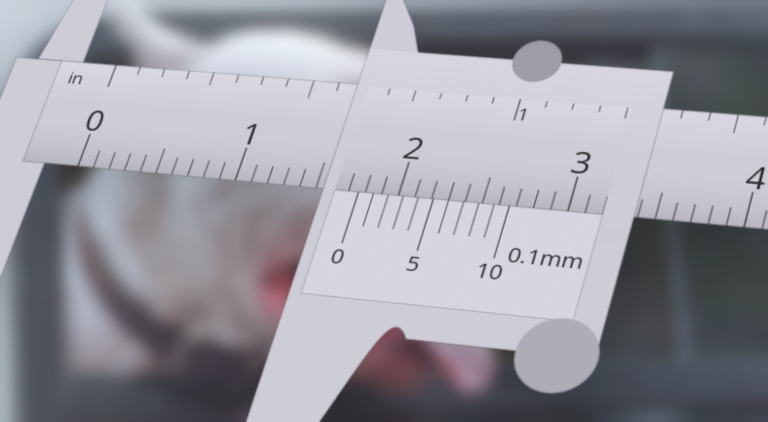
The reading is **17.6** mm
